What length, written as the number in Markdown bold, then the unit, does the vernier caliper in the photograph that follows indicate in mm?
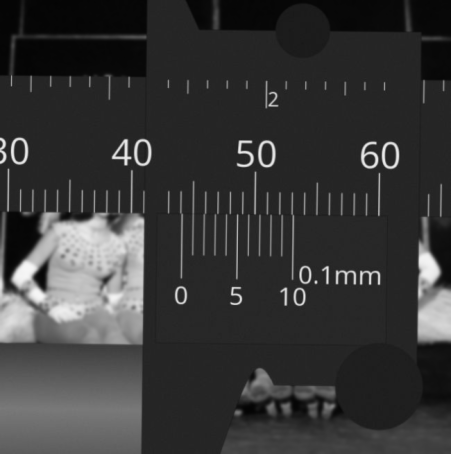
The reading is **44.1** mm
